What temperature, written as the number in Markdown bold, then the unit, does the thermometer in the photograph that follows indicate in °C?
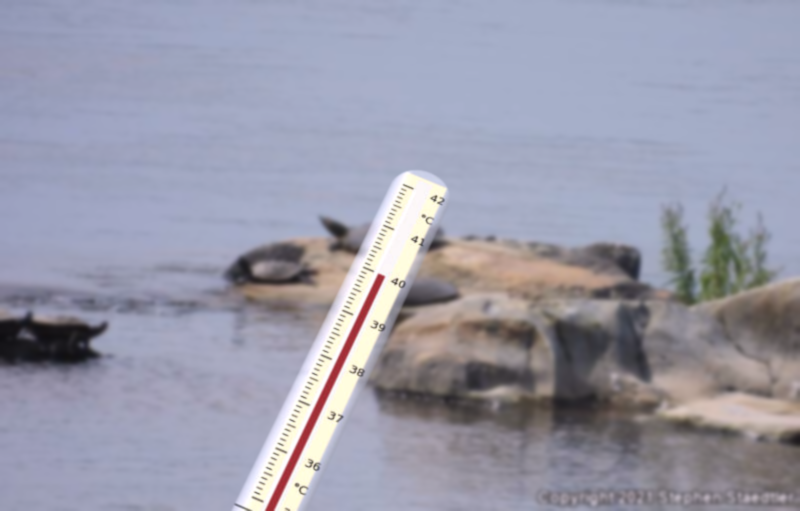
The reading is **40** °C
